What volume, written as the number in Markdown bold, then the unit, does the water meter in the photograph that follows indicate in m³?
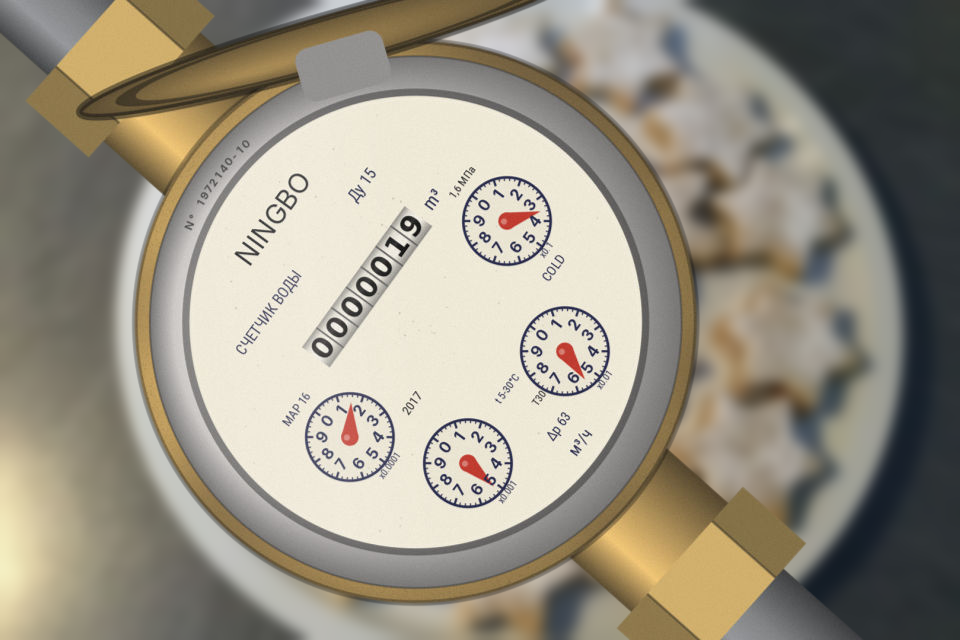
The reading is **19.3551** m³
